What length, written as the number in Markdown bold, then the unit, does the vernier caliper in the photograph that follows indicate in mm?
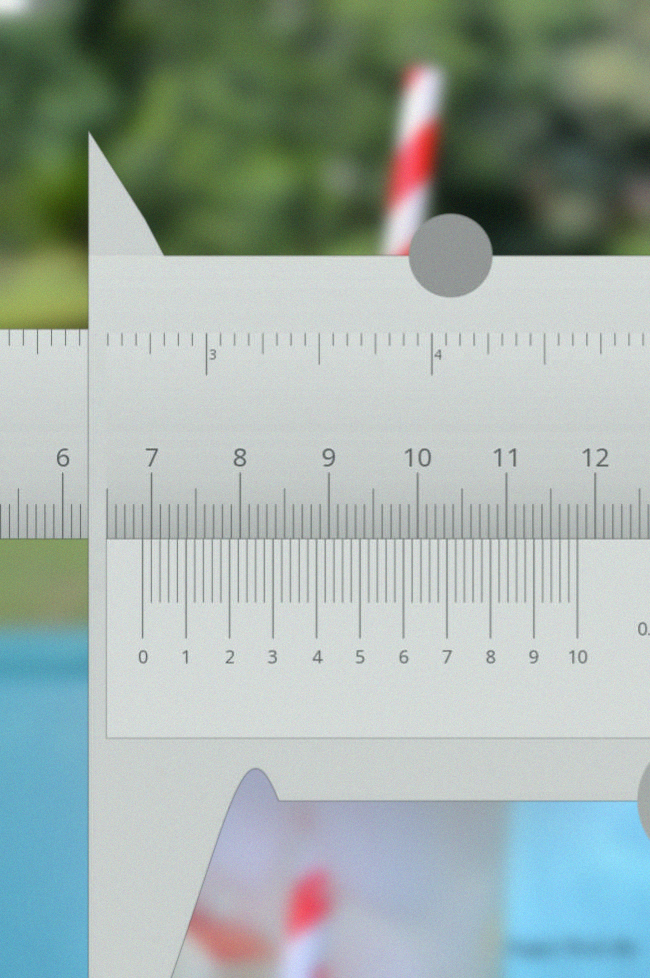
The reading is **69.0** mm
